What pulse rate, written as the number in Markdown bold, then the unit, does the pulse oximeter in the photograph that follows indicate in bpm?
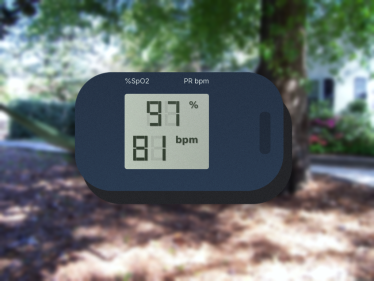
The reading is **81** bpm
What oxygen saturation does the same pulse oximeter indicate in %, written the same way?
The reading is **97** %
